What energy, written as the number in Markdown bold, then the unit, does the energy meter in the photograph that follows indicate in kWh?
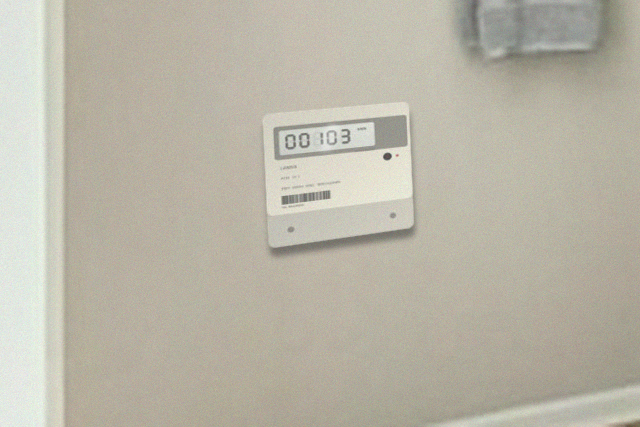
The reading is **103** kWh
